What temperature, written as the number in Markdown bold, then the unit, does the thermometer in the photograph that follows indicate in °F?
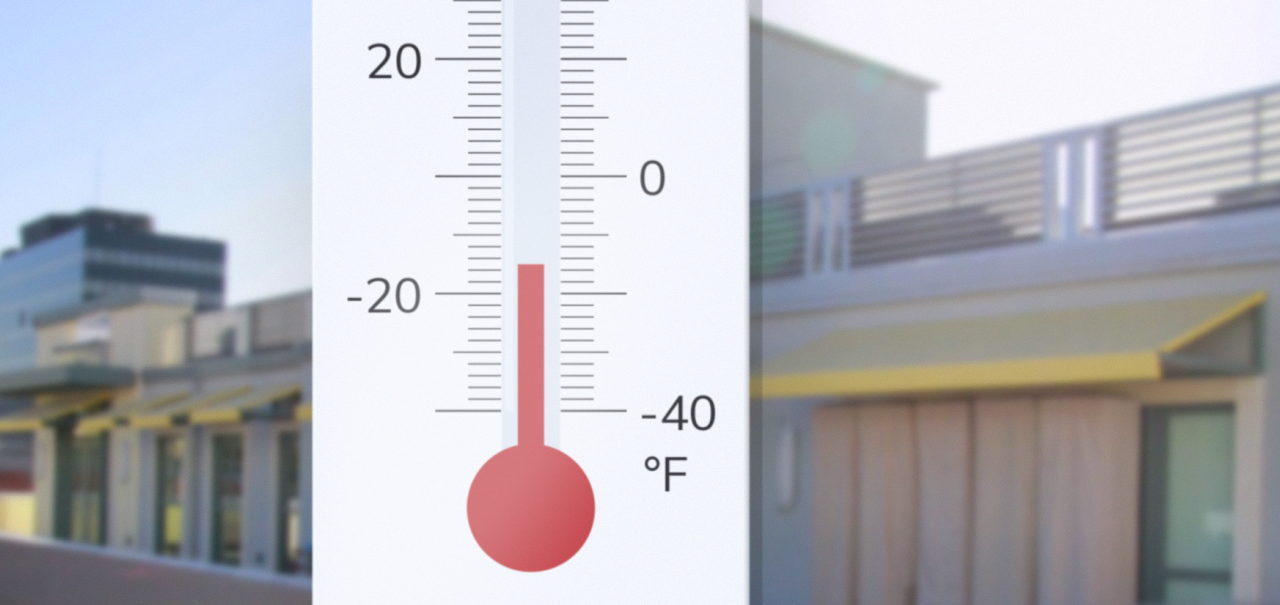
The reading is **-15** °F
